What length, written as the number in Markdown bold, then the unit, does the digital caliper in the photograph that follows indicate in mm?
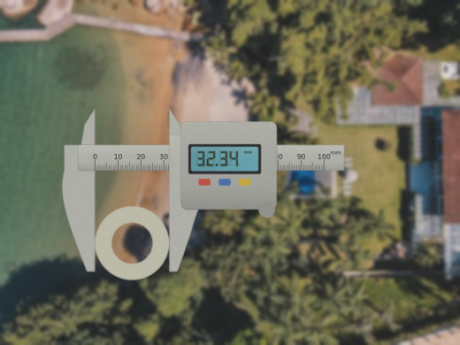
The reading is **32.34** mm
